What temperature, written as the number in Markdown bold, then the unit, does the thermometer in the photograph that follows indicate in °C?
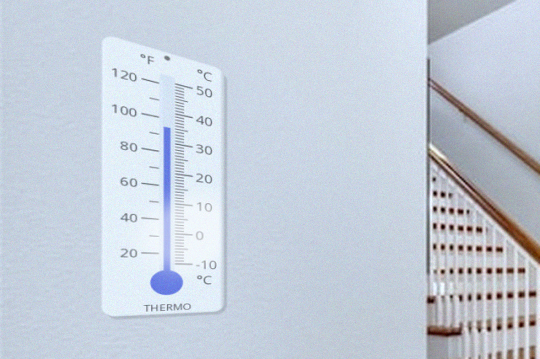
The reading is **35** °C
